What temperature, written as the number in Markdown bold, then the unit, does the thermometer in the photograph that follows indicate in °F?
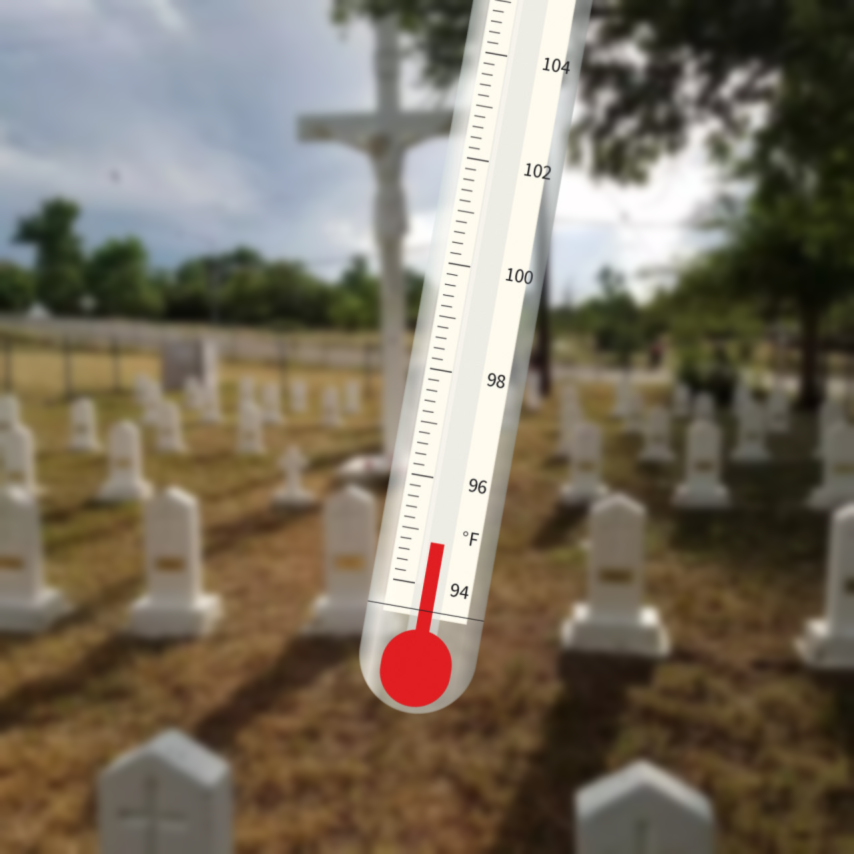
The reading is **94.8** °F
